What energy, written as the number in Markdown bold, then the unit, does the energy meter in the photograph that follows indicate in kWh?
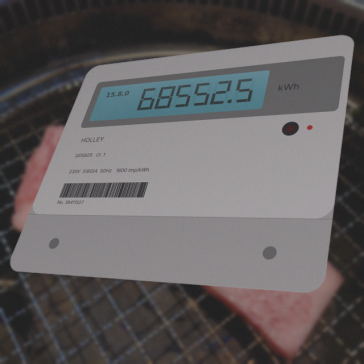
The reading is **68552.5** kWh
